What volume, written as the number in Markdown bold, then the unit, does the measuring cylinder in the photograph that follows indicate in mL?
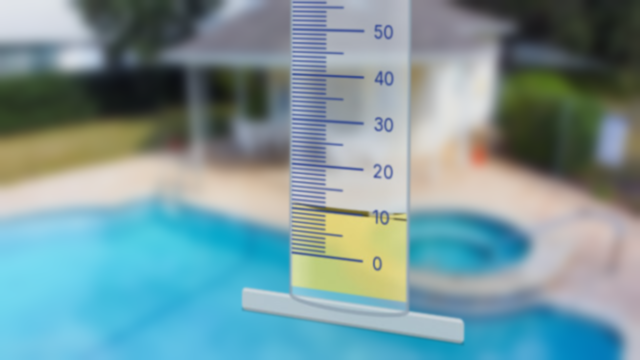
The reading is **10** mL
